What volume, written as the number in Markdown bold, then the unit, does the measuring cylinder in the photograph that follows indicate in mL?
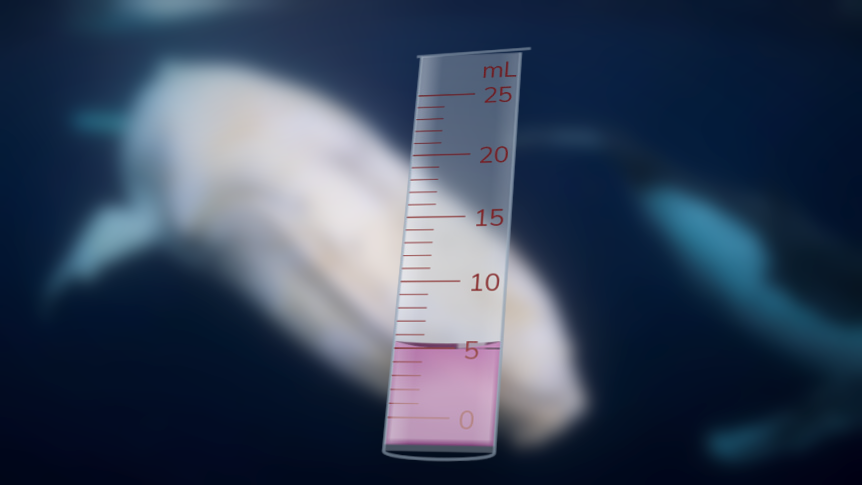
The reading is **5** mL
